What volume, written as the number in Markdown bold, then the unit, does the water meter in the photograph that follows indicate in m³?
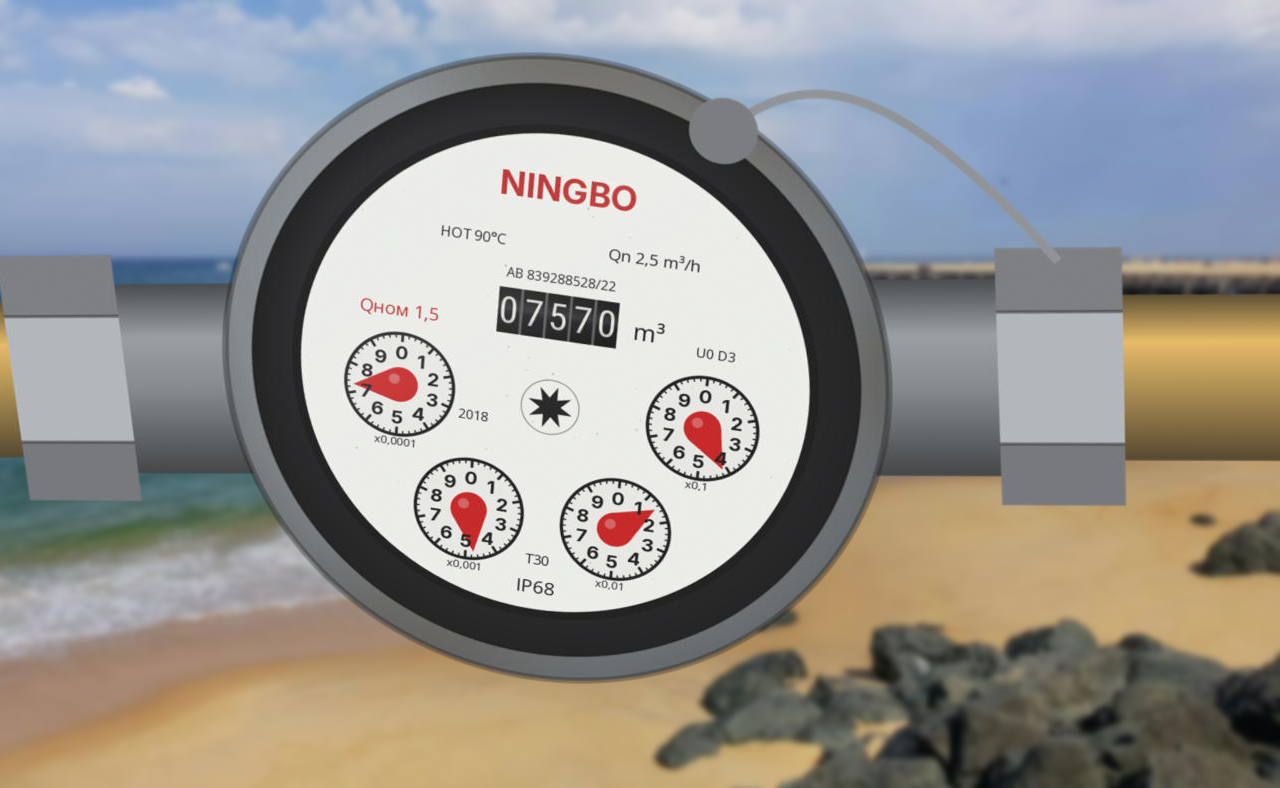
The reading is **7570.4147** m³
